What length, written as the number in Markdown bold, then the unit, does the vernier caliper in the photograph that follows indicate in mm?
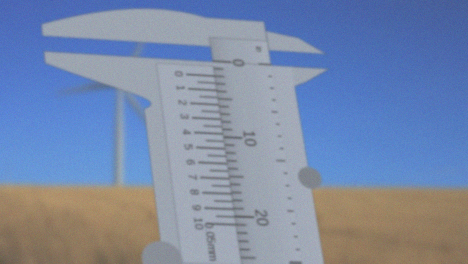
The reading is **2.0** mm
